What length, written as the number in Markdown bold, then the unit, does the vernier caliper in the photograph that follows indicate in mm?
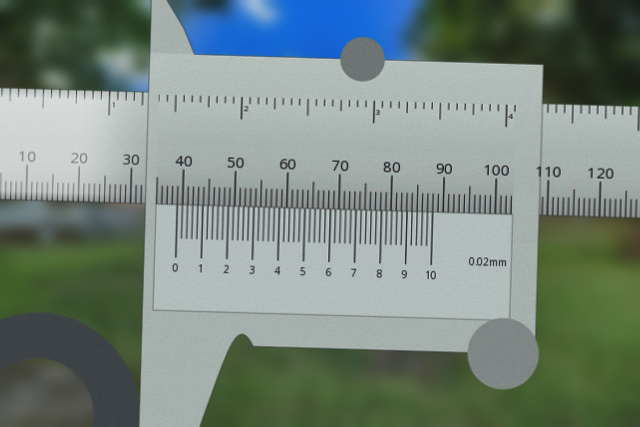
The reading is **39.0** mm
